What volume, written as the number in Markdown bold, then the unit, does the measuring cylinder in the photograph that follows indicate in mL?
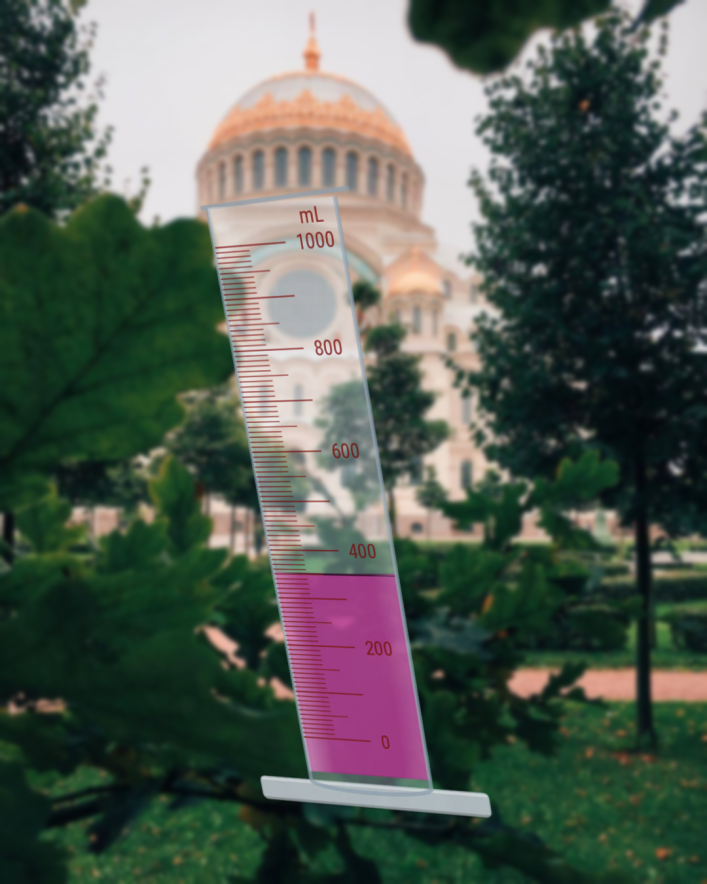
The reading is **350** mL
